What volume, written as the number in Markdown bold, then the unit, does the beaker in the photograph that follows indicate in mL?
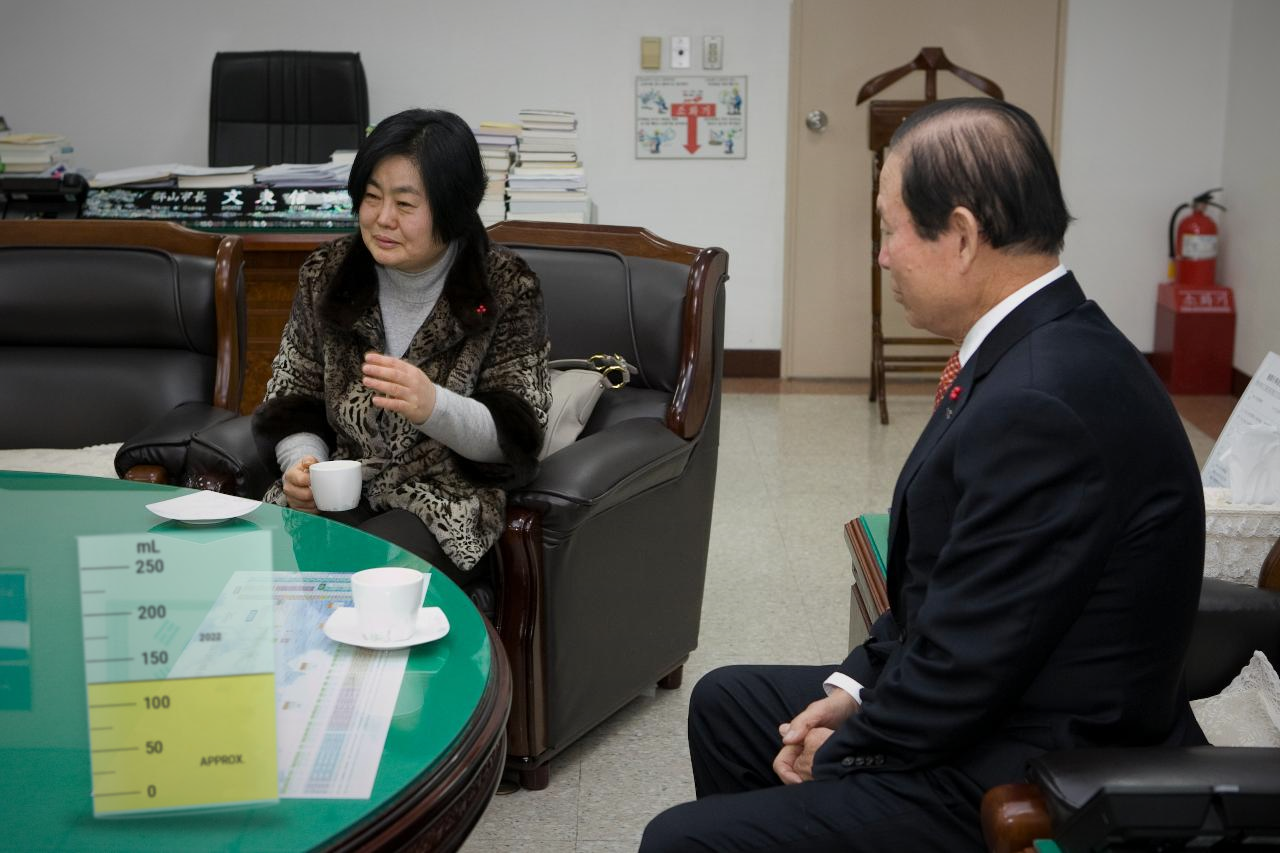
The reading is **125** mL
